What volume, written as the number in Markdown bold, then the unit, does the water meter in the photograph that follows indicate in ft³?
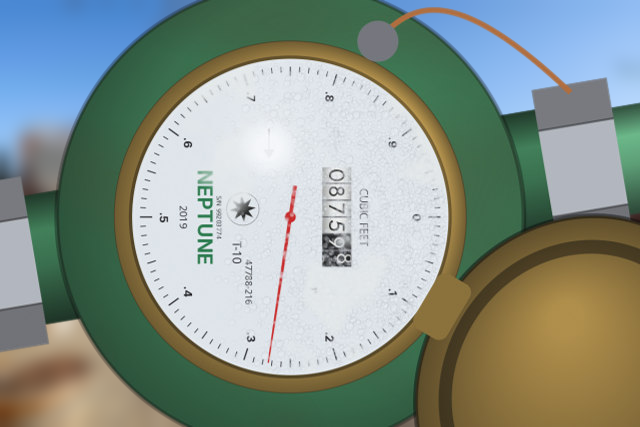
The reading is **87598.27** ft³
